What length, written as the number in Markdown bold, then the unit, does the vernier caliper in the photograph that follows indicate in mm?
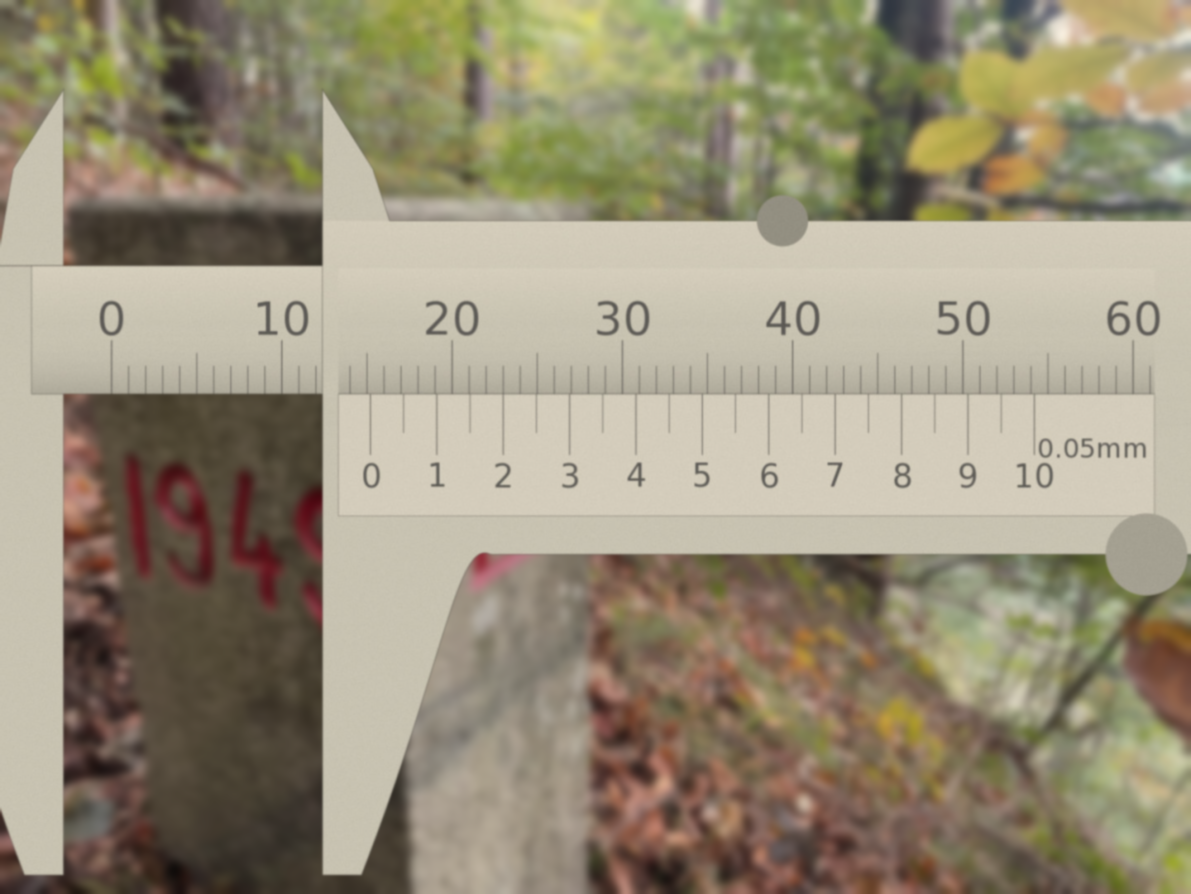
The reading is **15.2** mm
